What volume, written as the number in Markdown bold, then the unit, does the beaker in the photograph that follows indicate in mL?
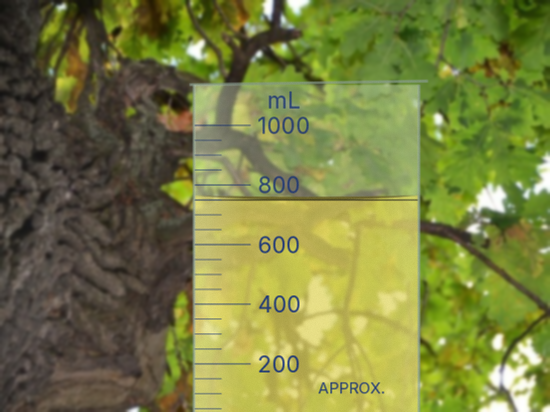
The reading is **750** mL
